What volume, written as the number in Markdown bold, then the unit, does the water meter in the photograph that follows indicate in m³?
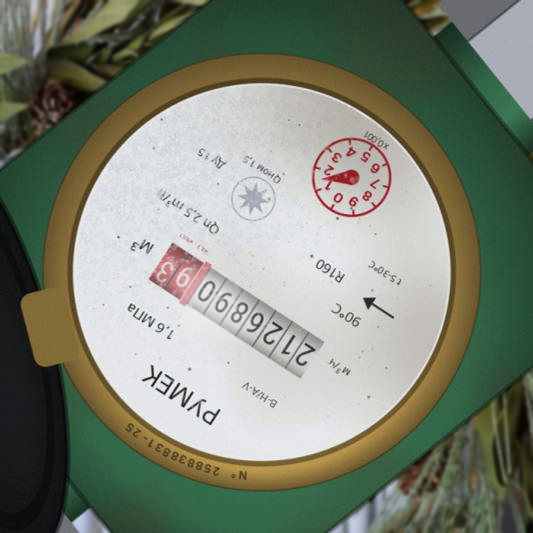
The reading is **2126890.931** m³
